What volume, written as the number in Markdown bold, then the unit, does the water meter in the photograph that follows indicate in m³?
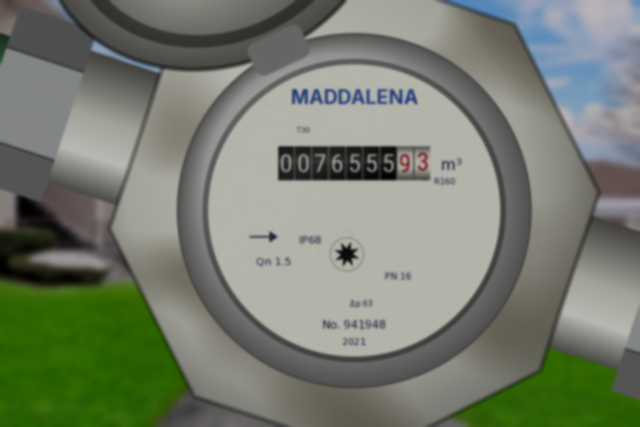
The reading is **76555.93** m³
